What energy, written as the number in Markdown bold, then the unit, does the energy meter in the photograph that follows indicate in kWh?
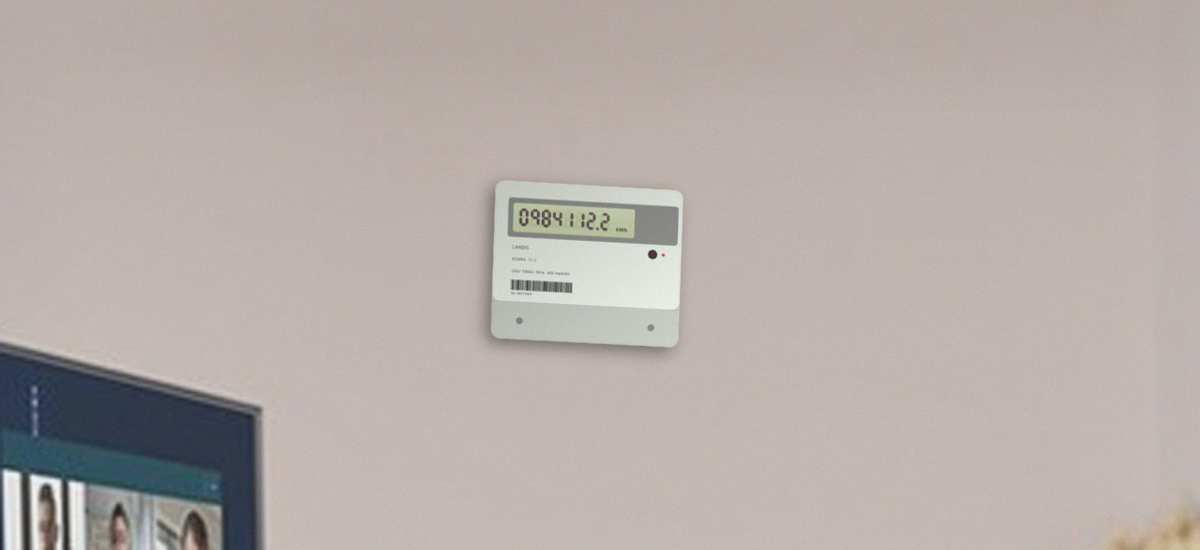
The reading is **984112.2** kWh
